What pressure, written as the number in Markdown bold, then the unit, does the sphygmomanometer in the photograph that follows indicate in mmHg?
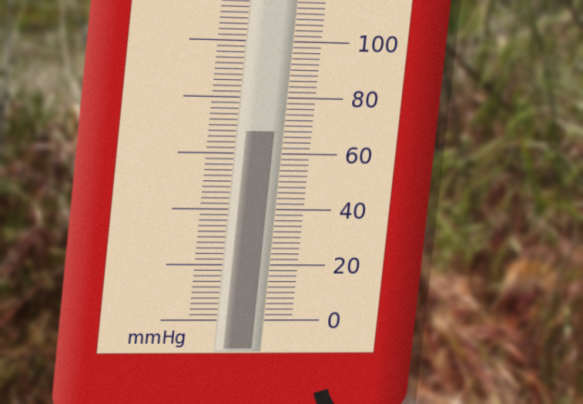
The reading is **68** mmHg
